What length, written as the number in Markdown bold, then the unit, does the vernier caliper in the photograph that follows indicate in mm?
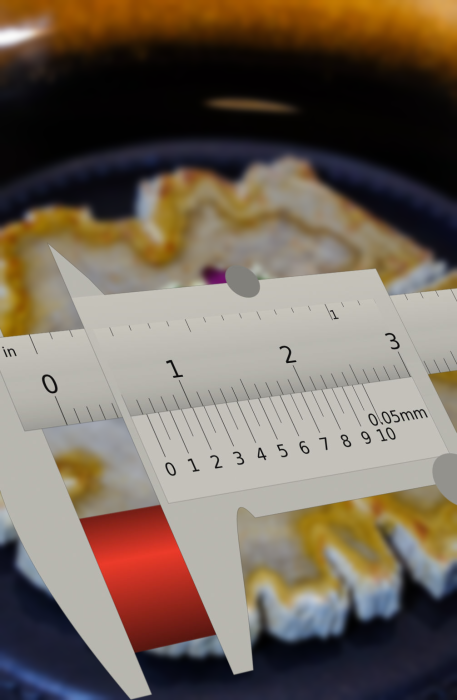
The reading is **6.3** mm
